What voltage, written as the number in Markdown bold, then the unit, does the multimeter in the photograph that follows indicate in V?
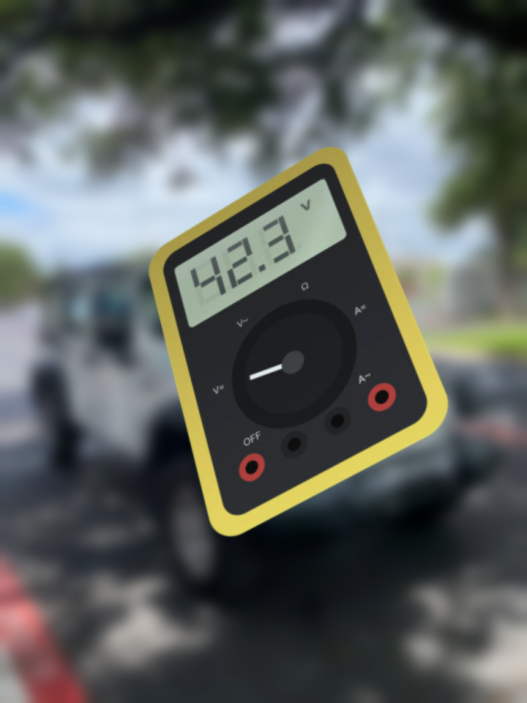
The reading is **42.3** V
